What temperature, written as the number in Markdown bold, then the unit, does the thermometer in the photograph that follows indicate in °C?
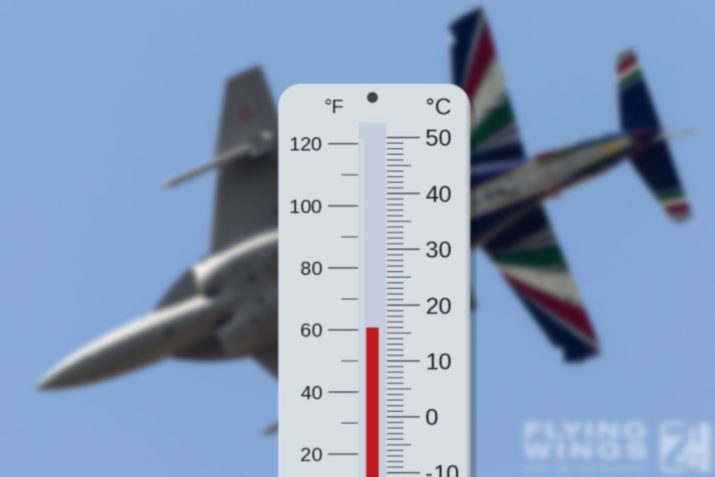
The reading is **16** °C
